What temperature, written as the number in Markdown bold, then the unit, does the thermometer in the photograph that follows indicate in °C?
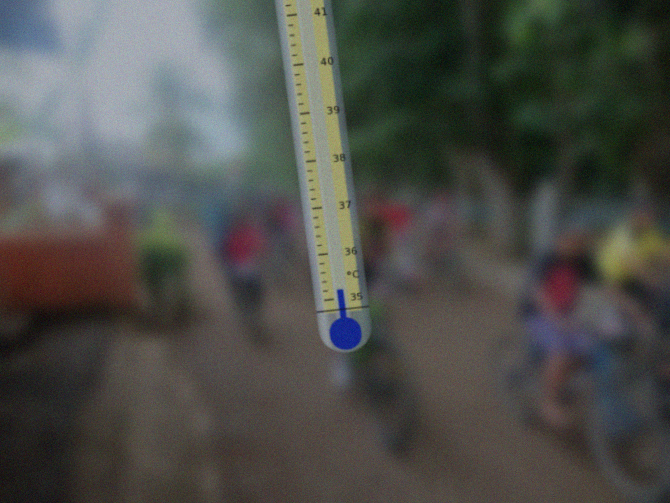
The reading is **35.2** °C
